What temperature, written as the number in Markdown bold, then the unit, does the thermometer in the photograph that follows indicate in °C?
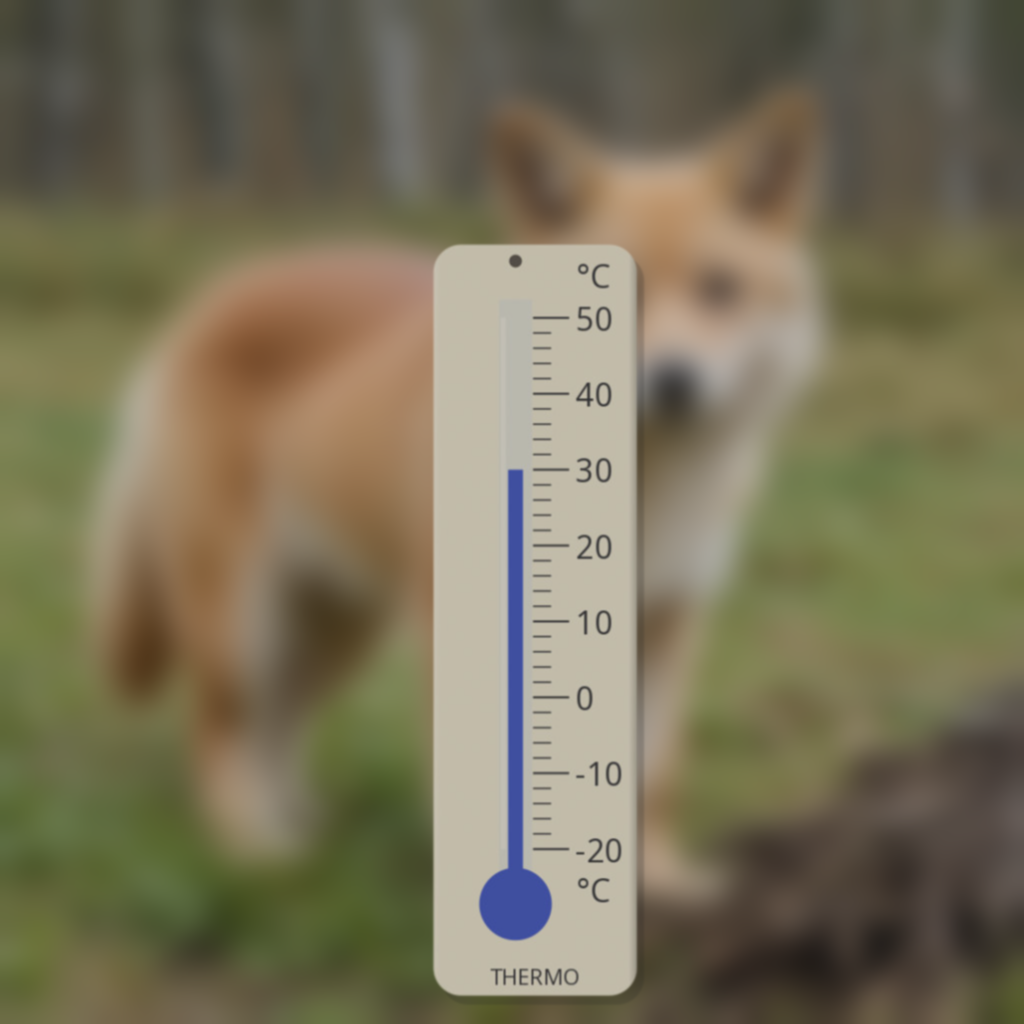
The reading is **30** °C
